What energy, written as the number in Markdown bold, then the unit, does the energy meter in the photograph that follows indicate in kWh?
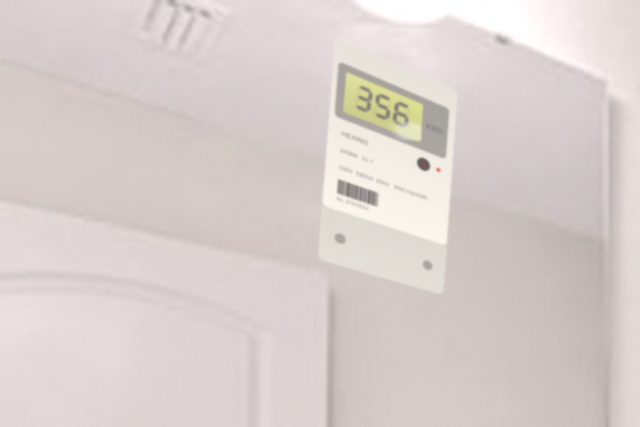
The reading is **356** kWh
